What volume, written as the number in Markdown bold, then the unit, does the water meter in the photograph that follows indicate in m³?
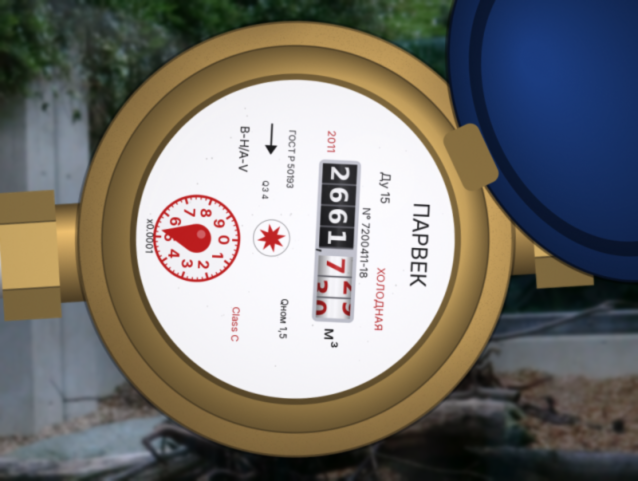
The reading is **2661.7295** m³
